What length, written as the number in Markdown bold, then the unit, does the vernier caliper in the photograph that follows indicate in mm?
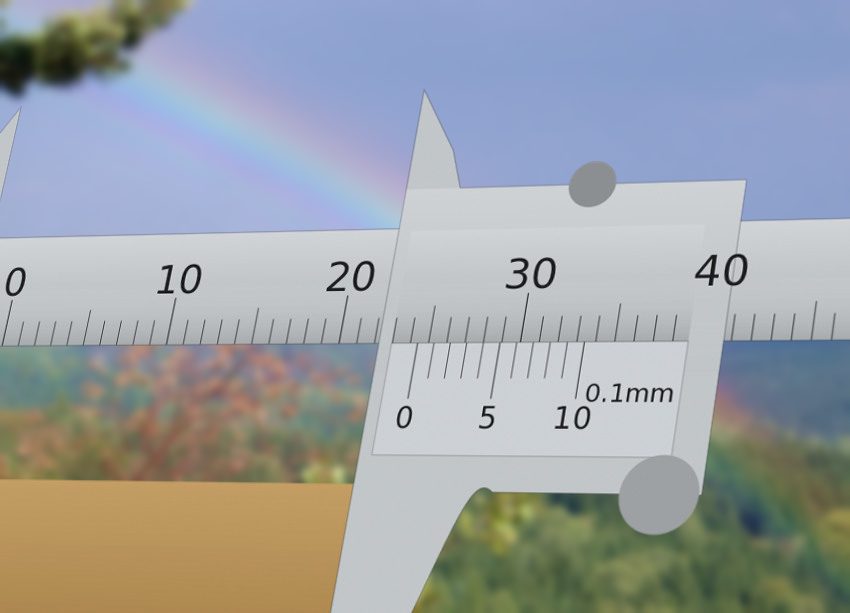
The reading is **24.4** mm
